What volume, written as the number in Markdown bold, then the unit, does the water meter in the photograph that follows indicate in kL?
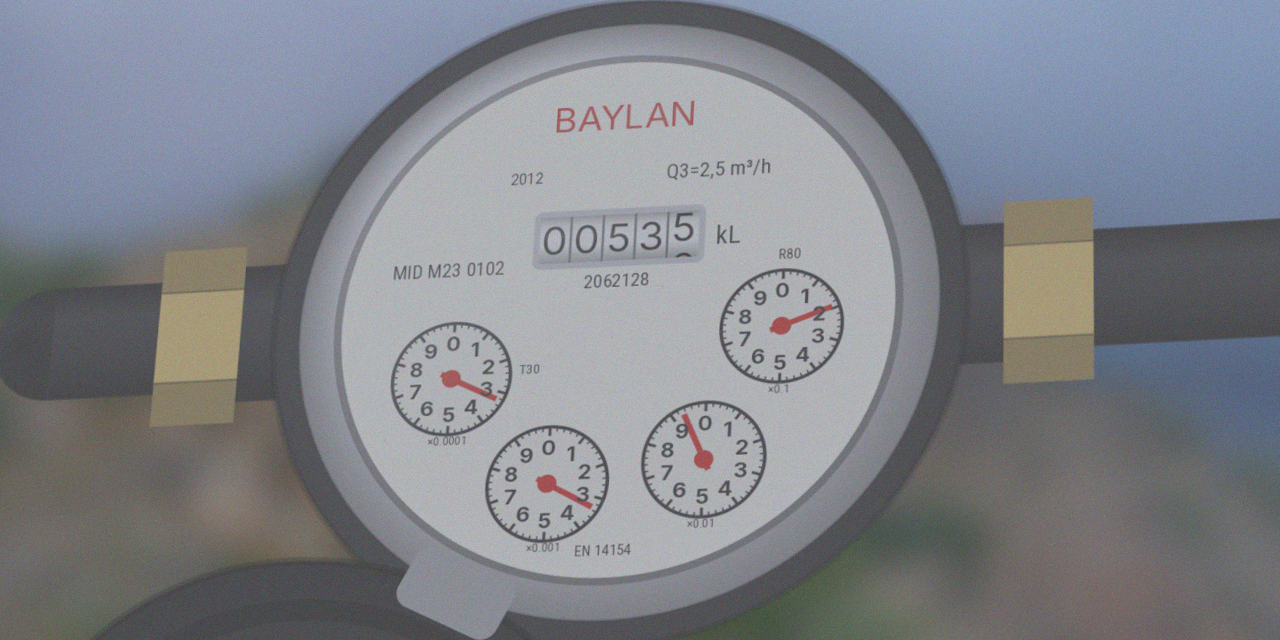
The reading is **535.1933** kL
